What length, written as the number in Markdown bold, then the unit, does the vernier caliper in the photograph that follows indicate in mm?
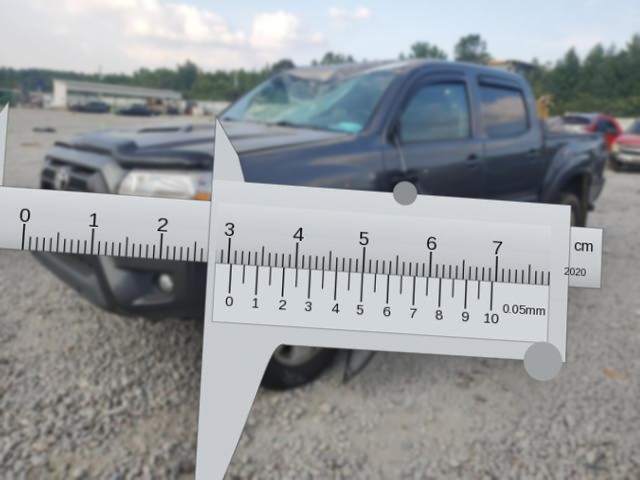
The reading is **30.4** mm
